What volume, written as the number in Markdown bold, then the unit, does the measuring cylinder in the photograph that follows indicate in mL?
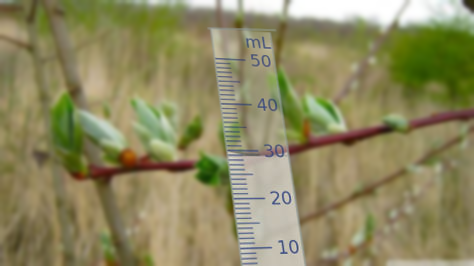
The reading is **29** mL
